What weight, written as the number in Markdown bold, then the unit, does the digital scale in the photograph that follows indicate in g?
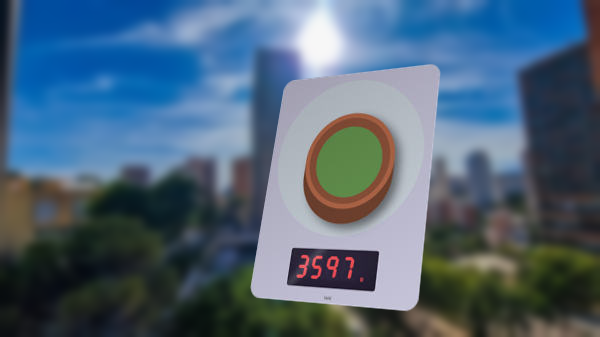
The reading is **3597** g
